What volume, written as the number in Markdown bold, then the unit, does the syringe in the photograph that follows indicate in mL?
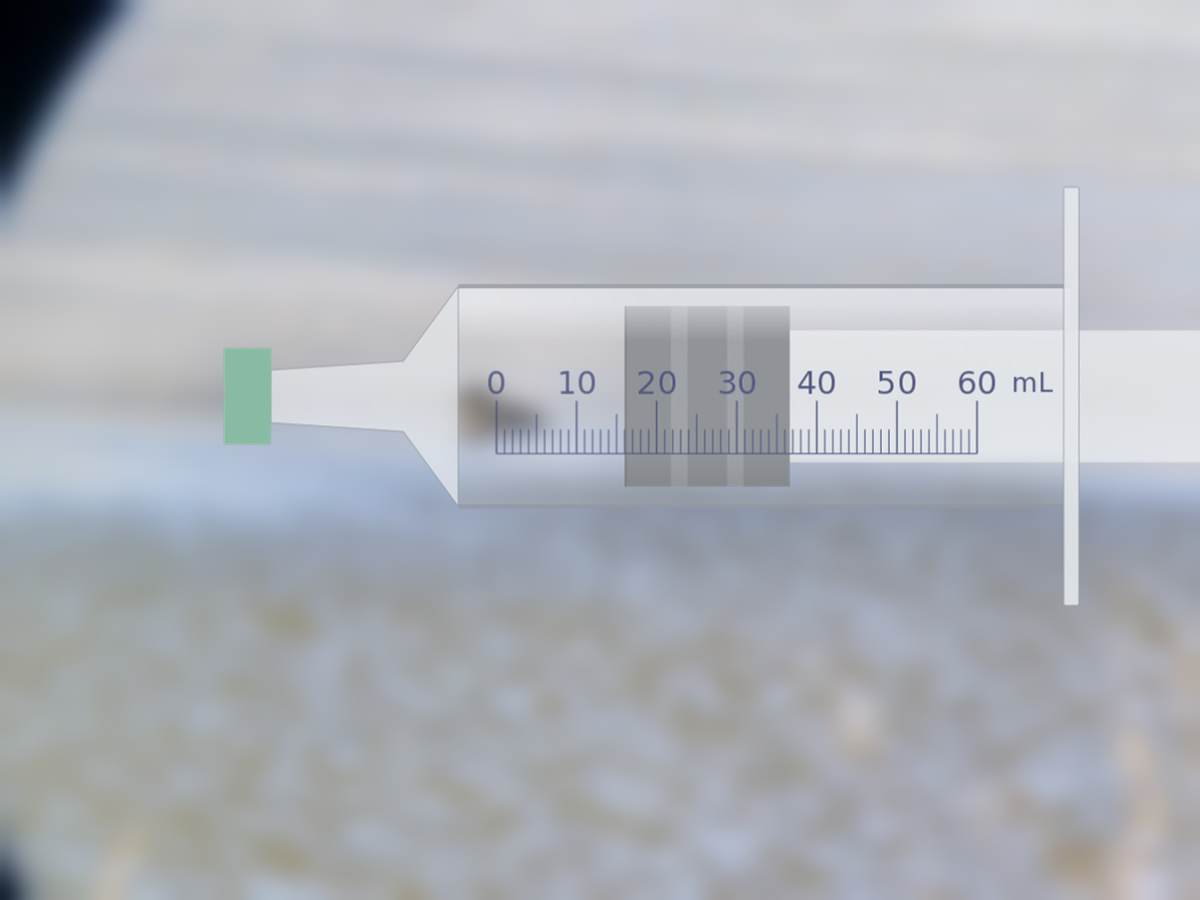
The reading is **16** mL
